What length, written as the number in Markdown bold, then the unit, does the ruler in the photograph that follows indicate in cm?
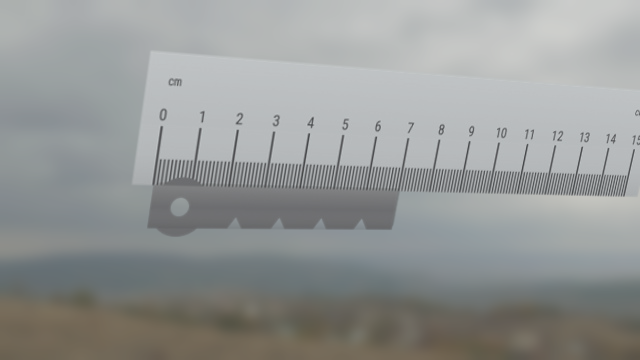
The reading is **7** cm
